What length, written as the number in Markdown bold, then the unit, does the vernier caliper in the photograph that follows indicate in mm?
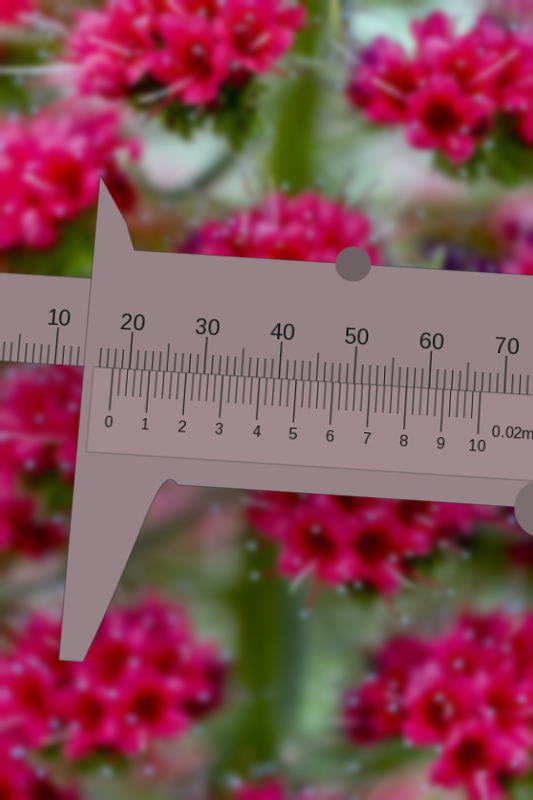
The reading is **17.8** mm
